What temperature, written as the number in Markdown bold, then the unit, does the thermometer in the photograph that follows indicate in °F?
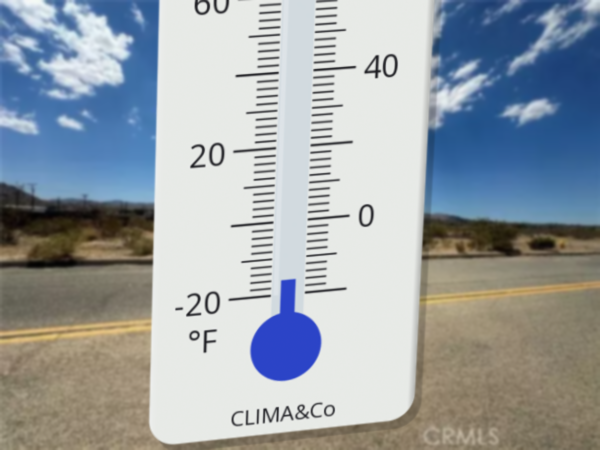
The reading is **-16** °F
